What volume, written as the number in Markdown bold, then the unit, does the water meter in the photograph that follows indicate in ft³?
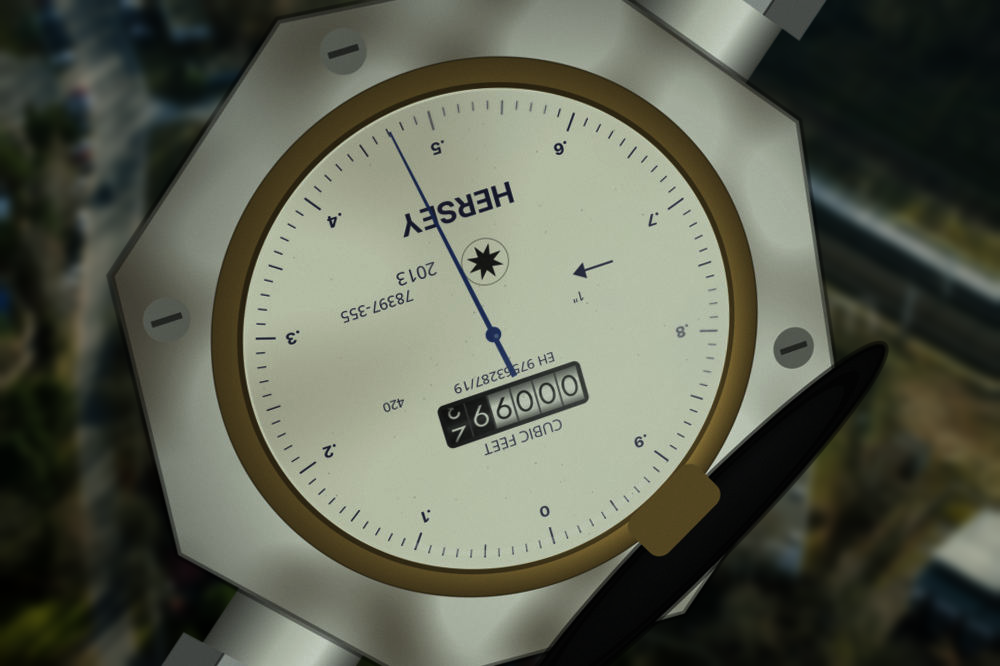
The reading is **992.47** ft³
